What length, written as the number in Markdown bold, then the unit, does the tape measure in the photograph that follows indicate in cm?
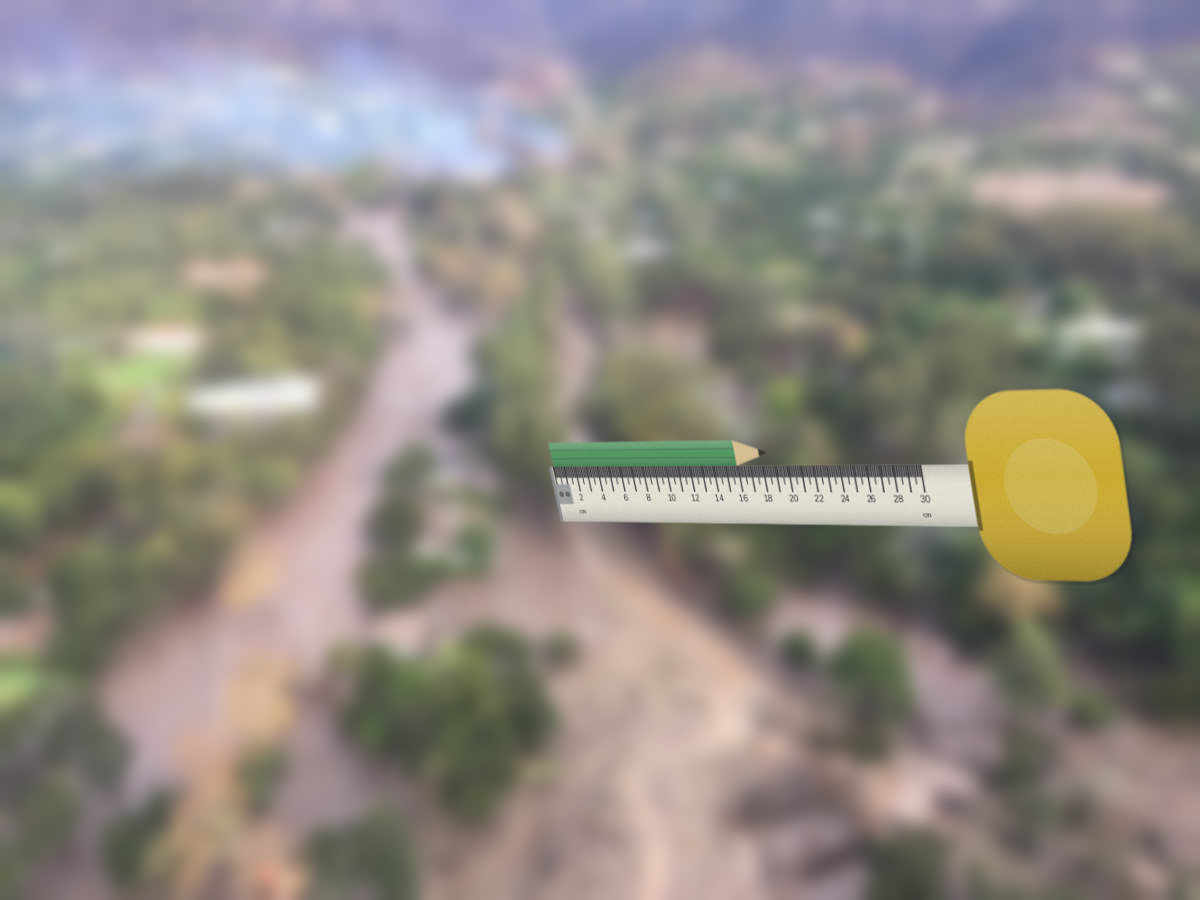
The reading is **18.5** cm
